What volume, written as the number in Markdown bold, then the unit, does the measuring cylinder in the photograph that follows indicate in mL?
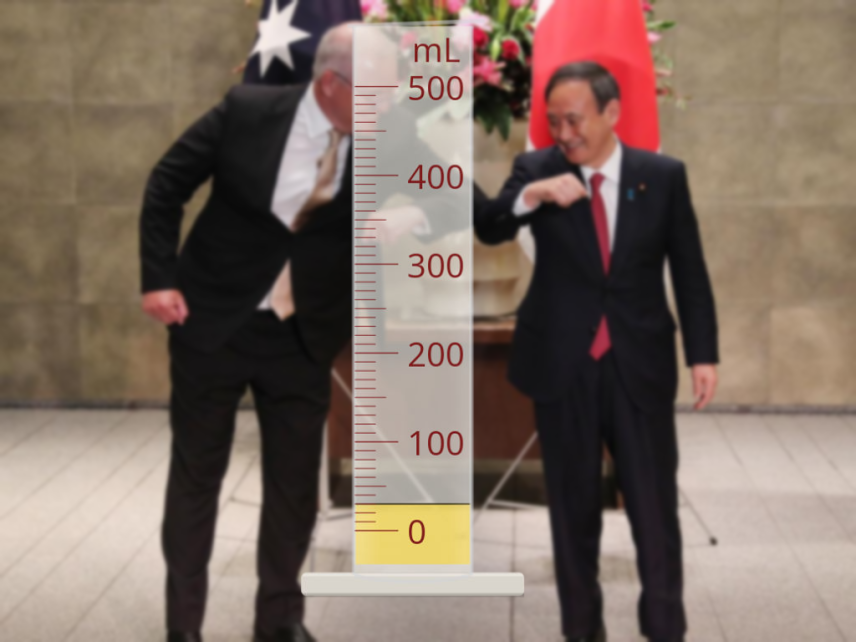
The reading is **30** mL
